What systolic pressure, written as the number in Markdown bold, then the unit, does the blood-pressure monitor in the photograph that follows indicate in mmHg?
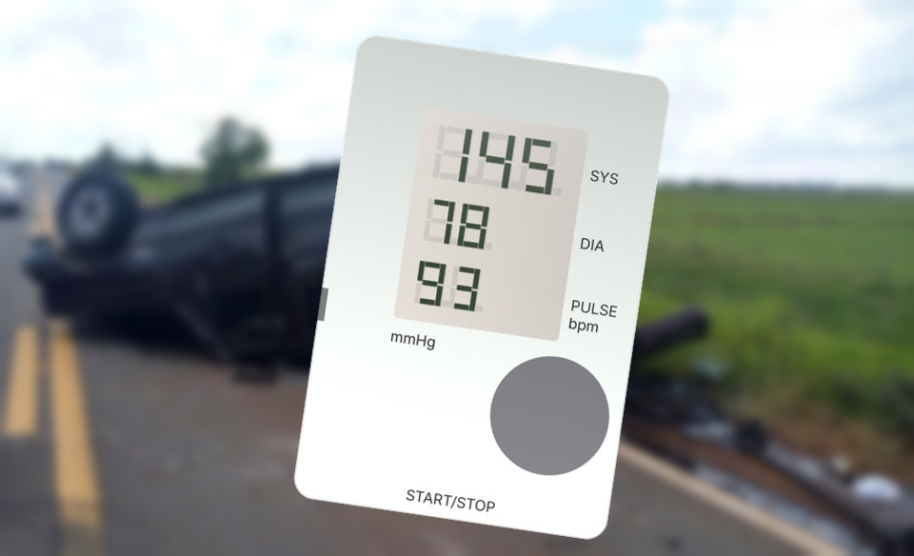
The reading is **145** mmHg
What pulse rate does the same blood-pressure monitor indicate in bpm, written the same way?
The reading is **93** bpm
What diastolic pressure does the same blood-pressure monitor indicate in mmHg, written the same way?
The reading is **78** mmHg
